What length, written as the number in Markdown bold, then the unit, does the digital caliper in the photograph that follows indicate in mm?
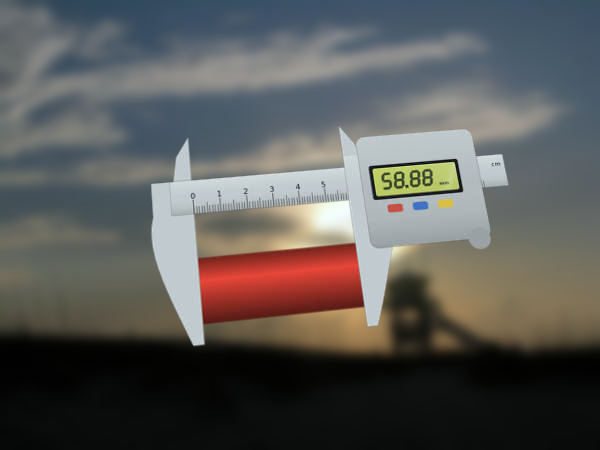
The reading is **58.88** mm
